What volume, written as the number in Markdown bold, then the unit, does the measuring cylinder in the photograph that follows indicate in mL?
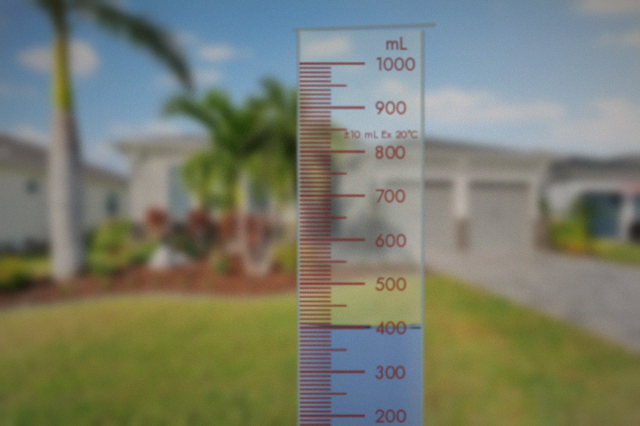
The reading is **400** mL
